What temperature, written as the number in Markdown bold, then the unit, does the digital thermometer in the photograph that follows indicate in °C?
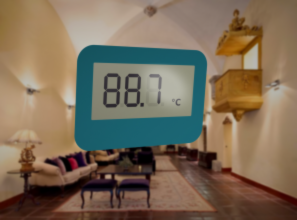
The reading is **88.7** °C
